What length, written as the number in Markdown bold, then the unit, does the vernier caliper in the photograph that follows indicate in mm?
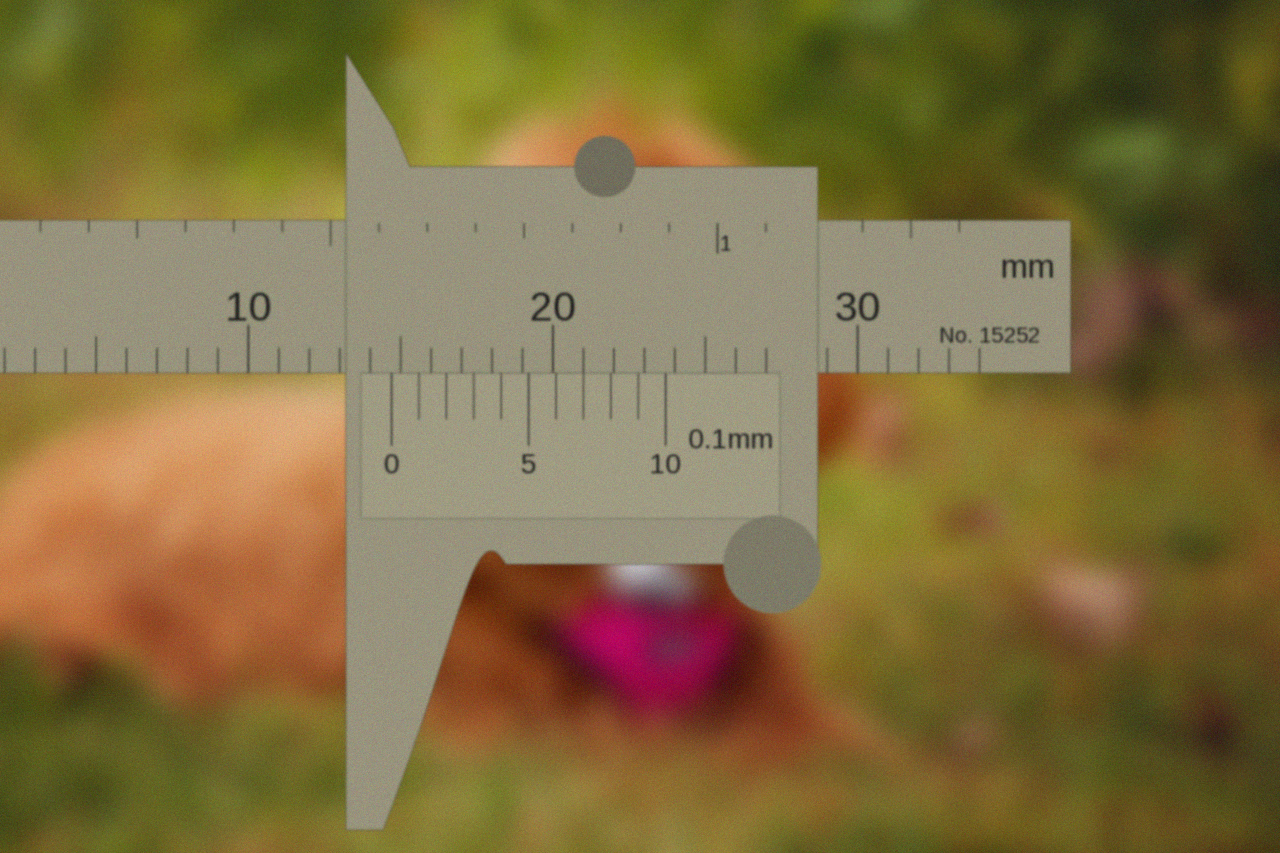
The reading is **14.7** mm
